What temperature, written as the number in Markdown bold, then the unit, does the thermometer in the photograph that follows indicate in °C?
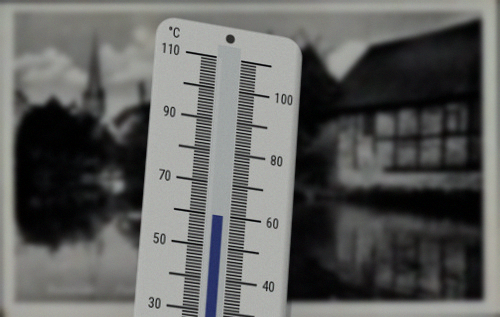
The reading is **60** °C
